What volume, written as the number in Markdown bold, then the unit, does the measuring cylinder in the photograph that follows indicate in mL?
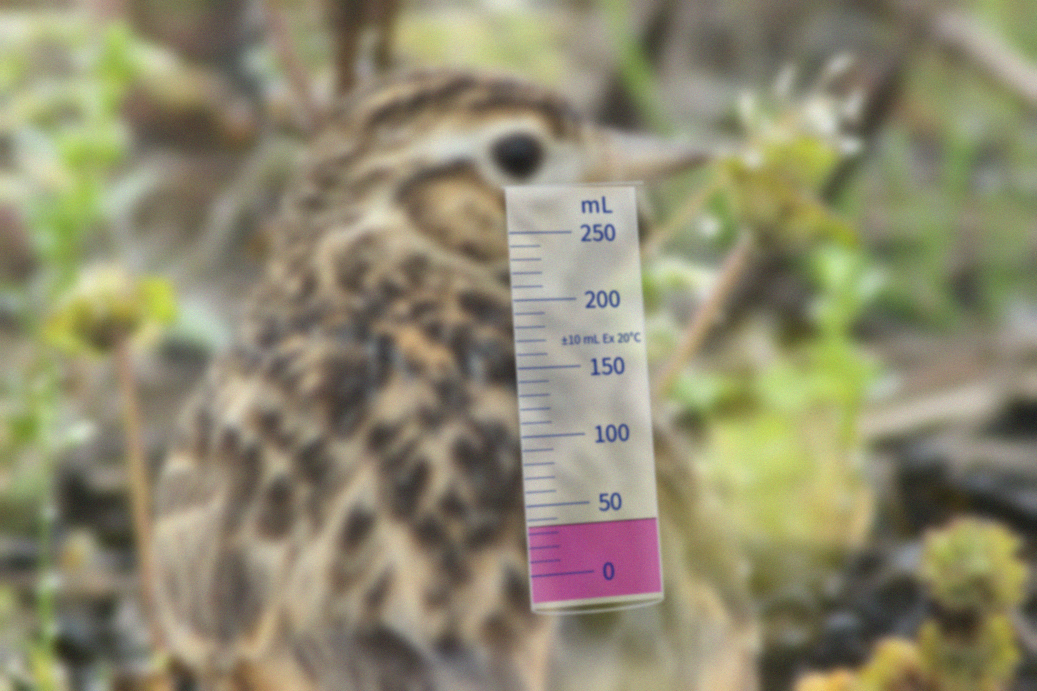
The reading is **35** mL
